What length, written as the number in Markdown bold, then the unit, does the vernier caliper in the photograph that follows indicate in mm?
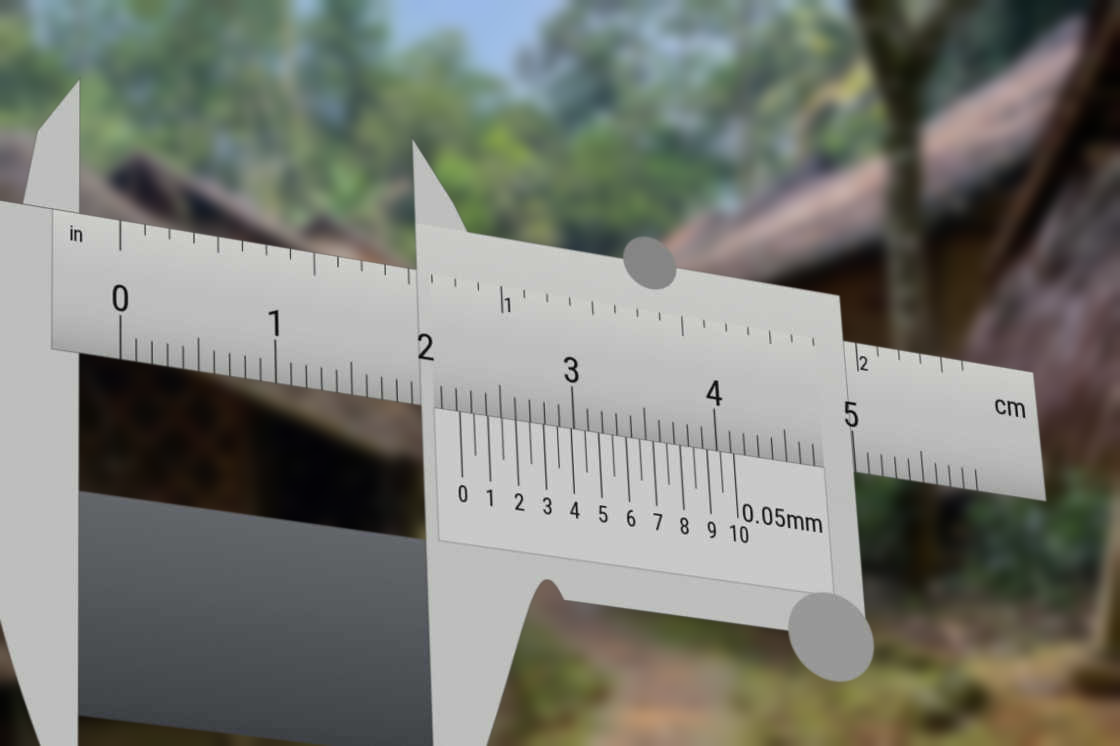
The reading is **22.2** mm
